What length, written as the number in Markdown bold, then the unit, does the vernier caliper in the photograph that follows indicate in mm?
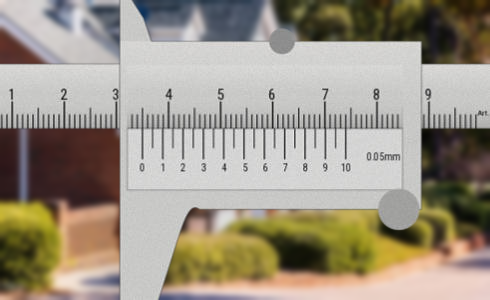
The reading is **35.0** mm
